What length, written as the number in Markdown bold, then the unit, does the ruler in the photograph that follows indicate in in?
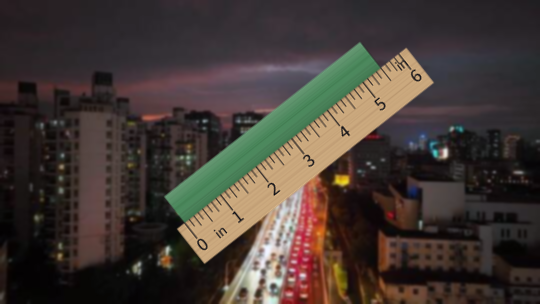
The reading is **5.5** in
